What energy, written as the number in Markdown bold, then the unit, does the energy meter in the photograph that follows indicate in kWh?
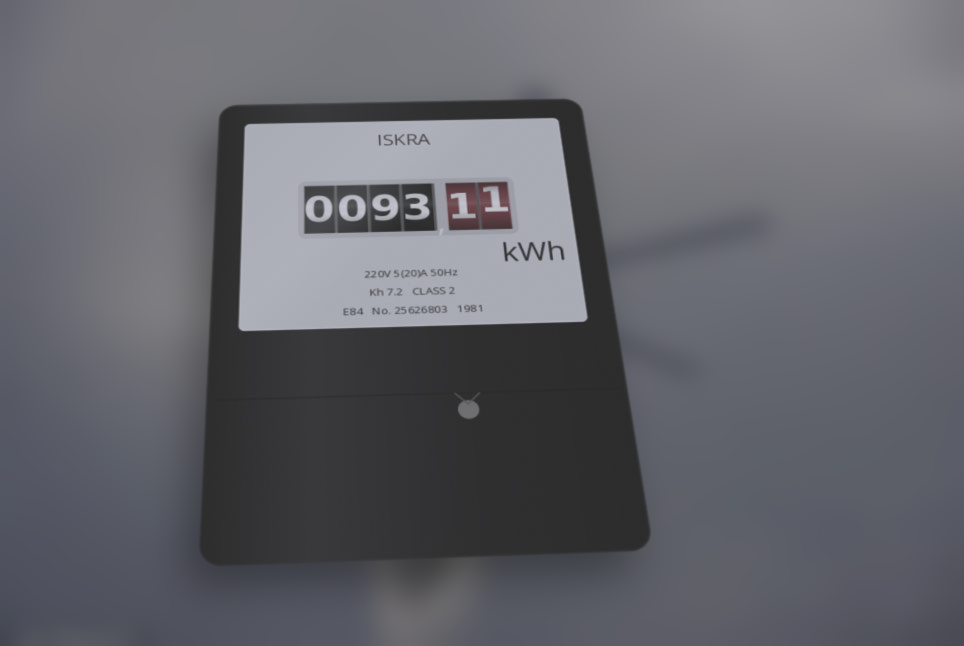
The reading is **93.11** kWh
